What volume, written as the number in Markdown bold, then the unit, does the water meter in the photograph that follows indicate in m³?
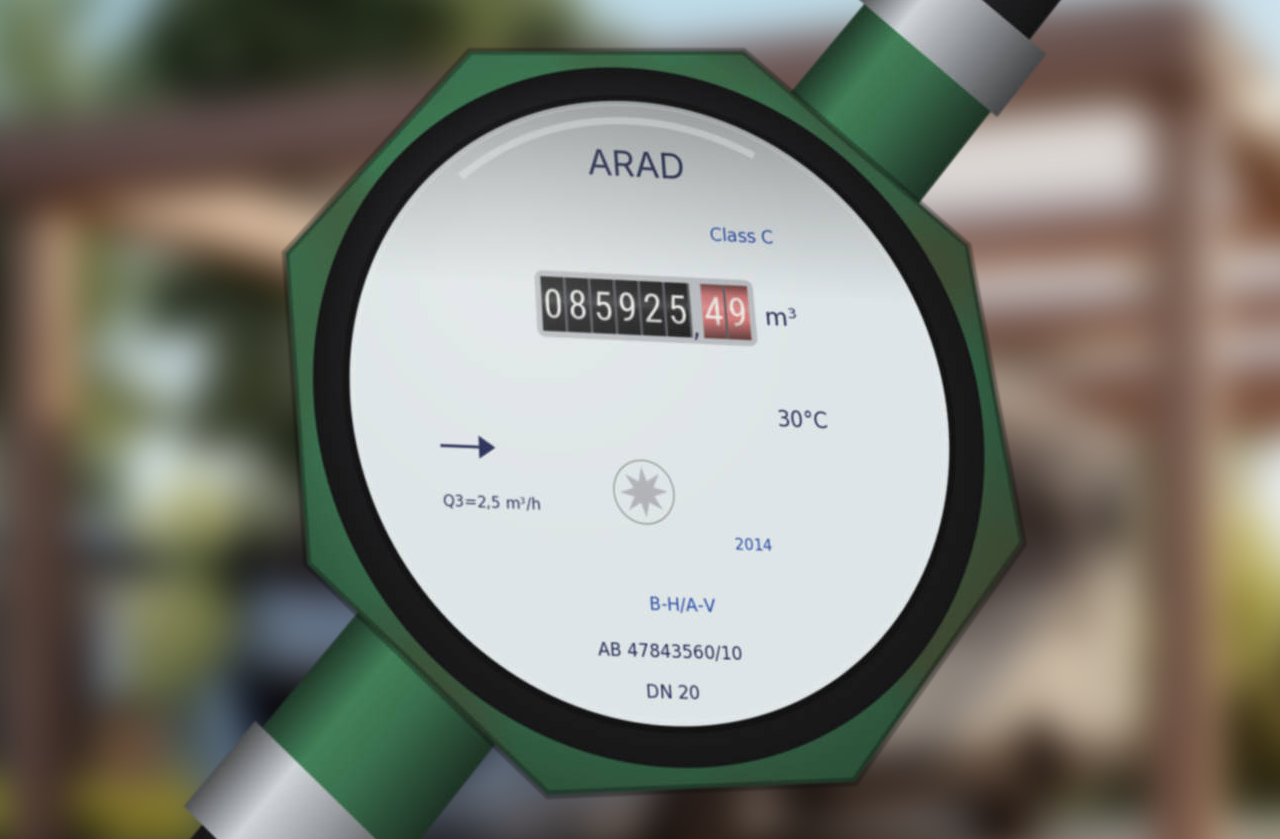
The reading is **85925.49** m³
